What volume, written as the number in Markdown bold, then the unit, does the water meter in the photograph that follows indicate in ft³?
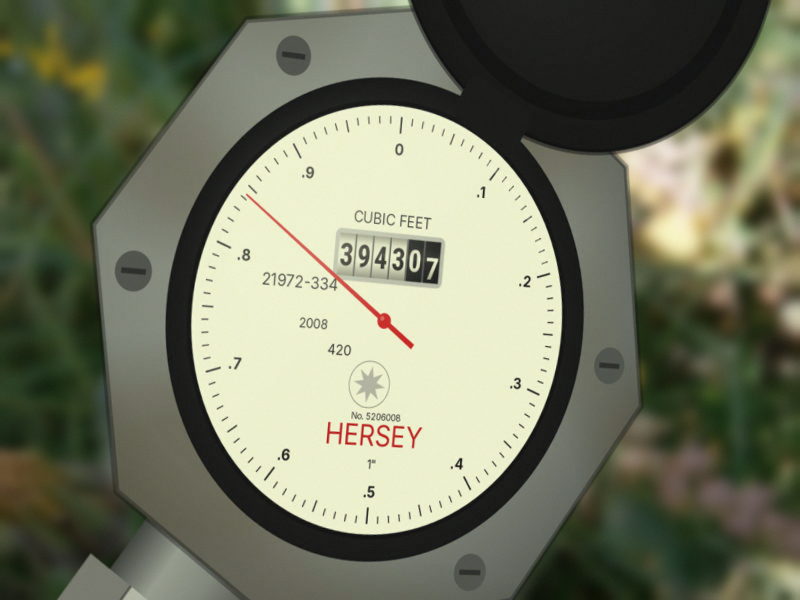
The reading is **394306.84** ft³
